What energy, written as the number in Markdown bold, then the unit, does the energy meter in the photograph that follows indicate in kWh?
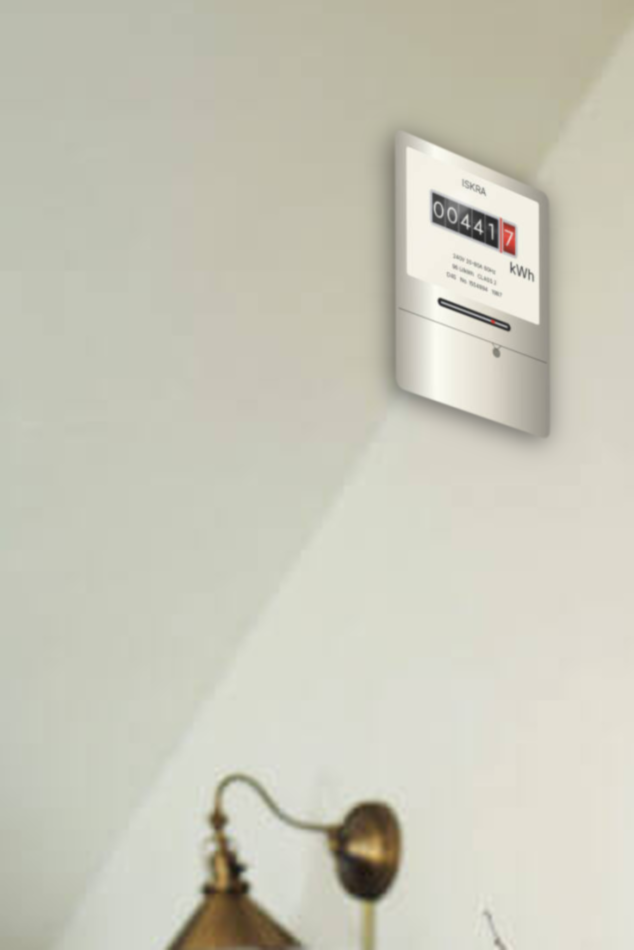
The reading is **441.7** kWh
